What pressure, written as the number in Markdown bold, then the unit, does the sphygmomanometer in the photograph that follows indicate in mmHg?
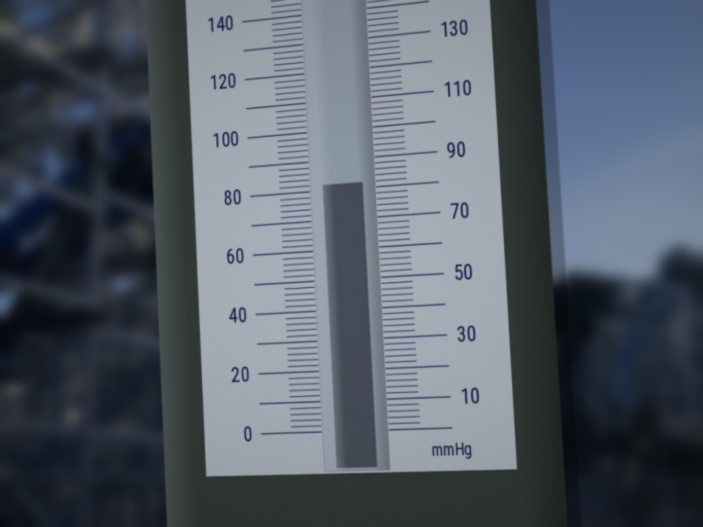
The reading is **82** mmHg
